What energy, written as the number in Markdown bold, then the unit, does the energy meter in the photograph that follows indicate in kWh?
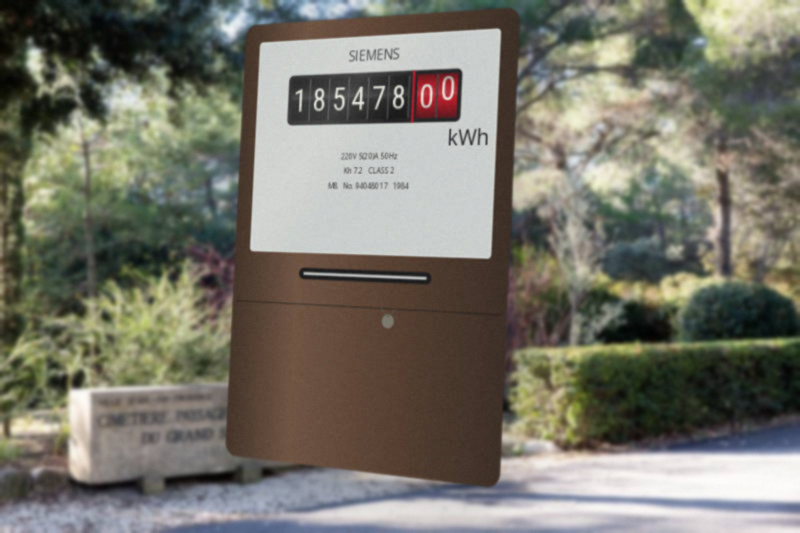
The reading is **185478.00** kWh
